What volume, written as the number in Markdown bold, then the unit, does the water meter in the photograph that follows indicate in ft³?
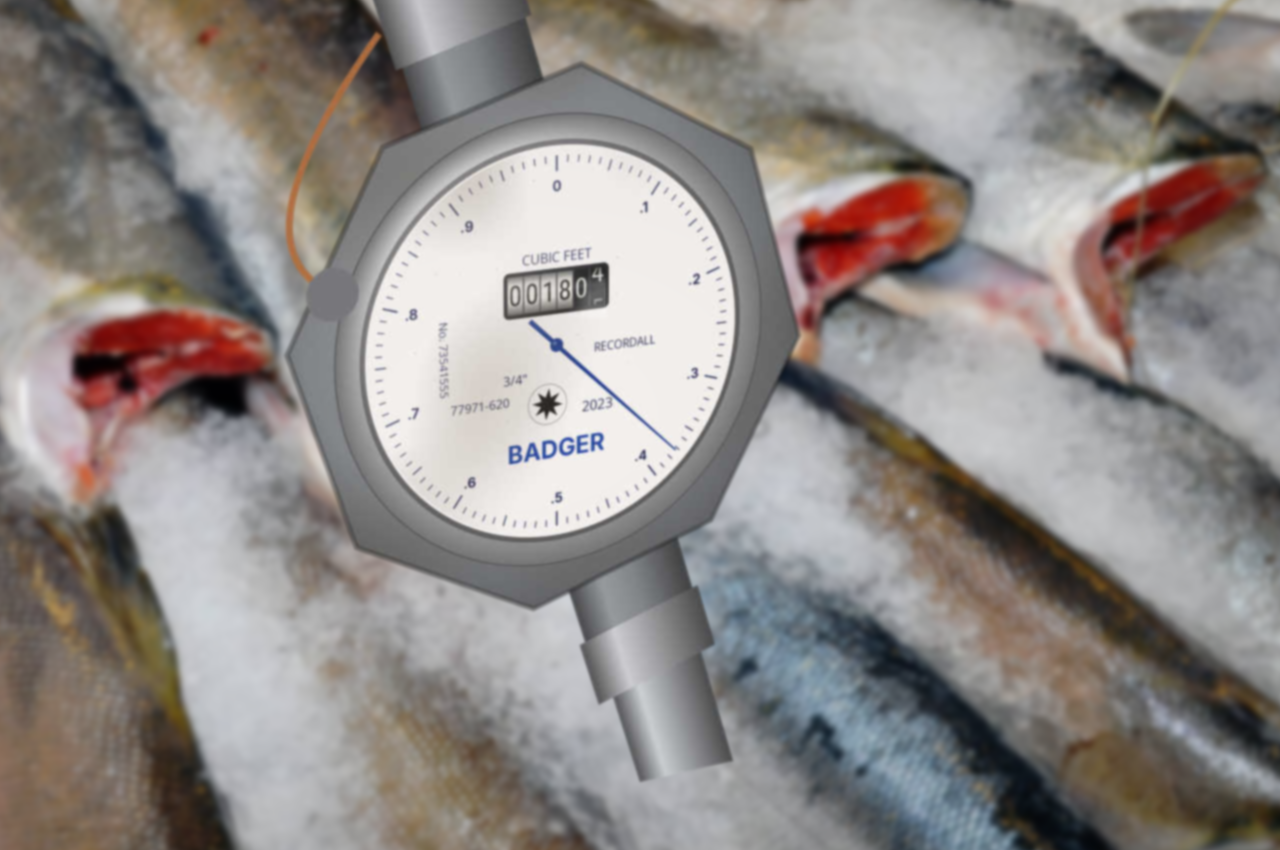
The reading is **1804.37** ft³
